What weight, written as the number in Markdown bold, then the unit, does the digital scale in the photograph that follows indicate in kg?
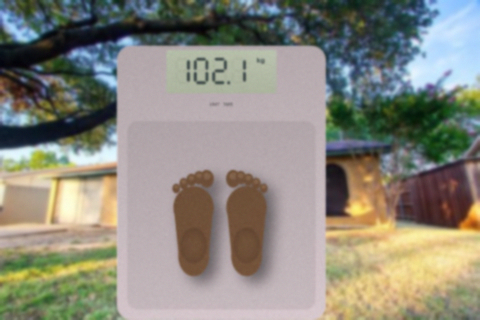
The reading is **102.1** kg
